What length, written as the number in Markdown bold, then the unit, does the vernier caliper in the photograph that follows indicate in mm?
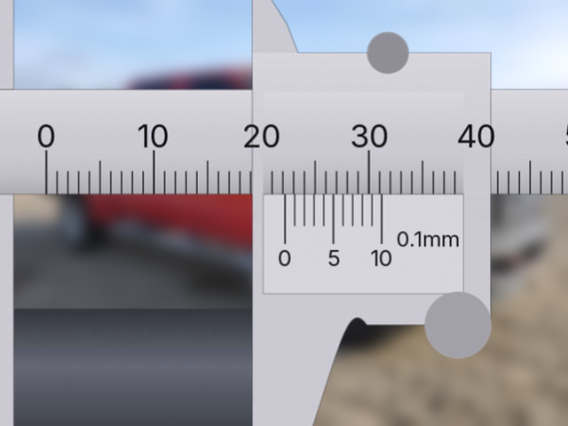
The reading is **22.2** mm
